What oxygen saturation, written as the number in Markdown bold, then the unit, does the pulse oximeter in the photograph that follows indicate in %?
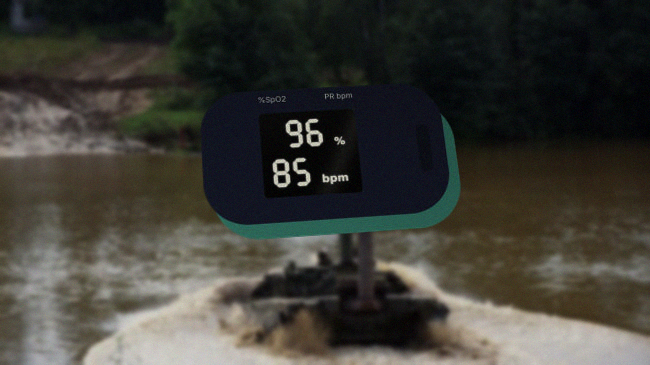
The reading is **96** %
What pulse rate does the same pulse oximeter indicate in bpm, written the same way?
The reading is **85** bpm
